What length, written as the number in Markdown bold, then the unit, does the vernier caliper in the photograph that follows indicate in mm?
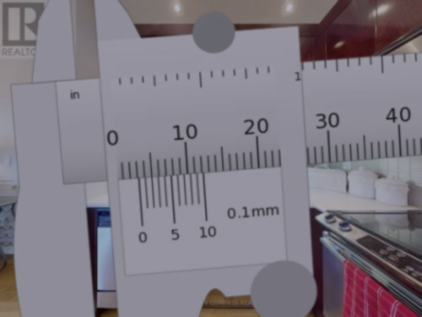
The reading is **3.2** mm
